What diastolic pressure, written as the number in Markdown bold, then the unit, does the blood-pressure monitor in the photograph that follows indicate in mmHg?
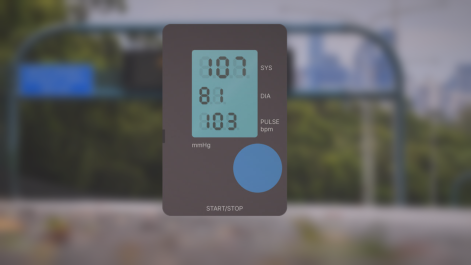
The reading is **81** mmHg
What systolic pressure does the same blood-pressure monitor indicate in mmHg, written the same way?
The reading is **107** mmHg
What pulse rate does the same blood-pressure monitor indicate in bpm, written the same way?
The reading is **103** bpm
